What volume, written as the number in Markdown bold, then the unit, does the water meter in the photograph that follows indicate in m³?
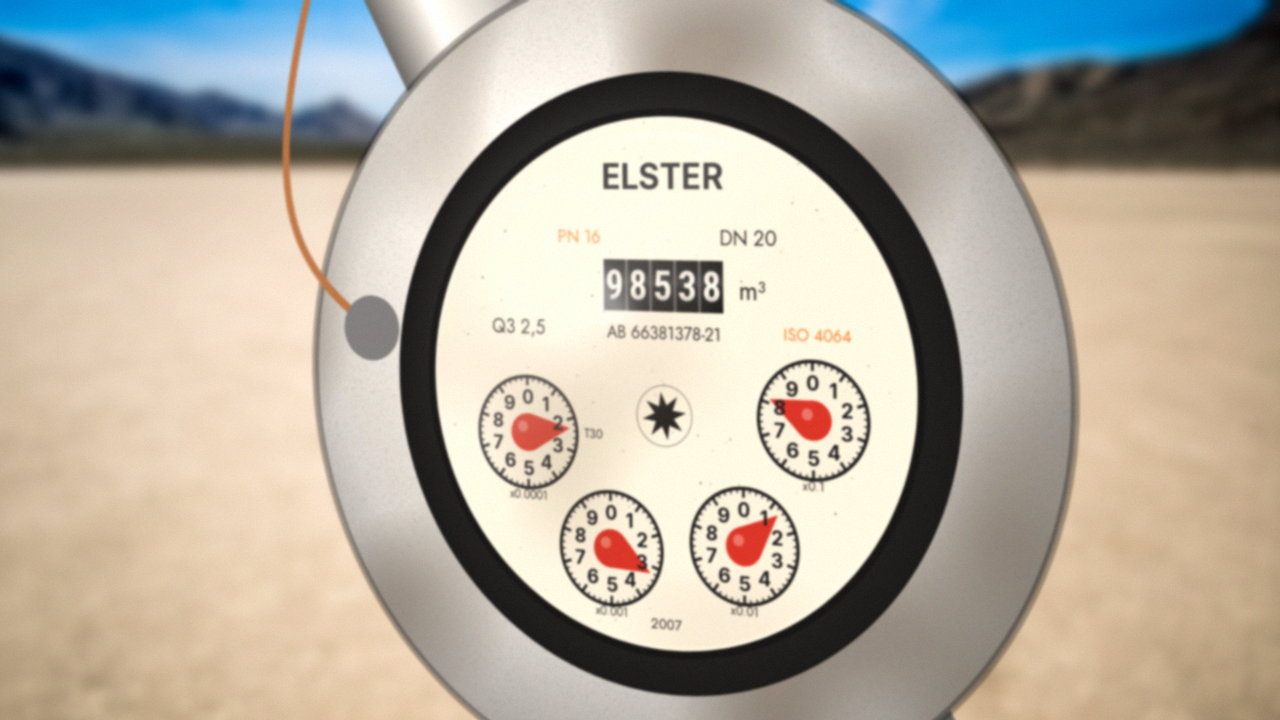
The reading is **98538.8132** m³
